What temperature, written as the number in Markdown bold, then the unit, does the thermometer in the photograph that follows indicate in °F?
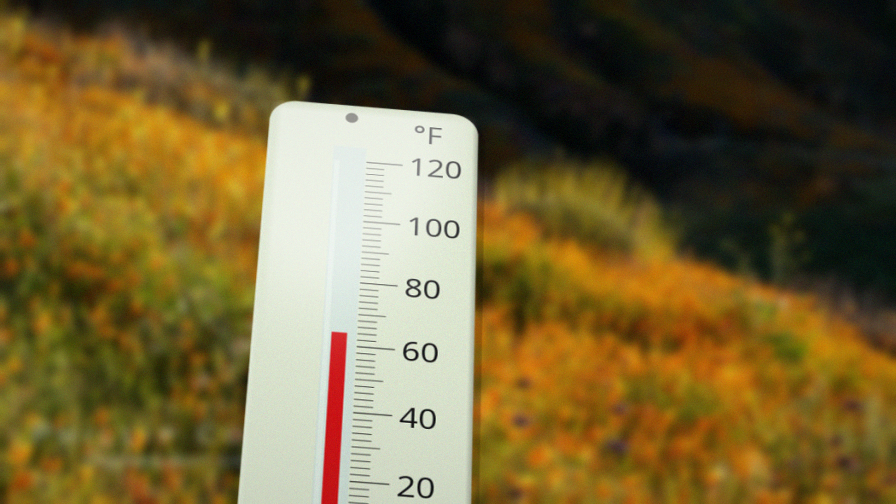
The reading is **64** °F
